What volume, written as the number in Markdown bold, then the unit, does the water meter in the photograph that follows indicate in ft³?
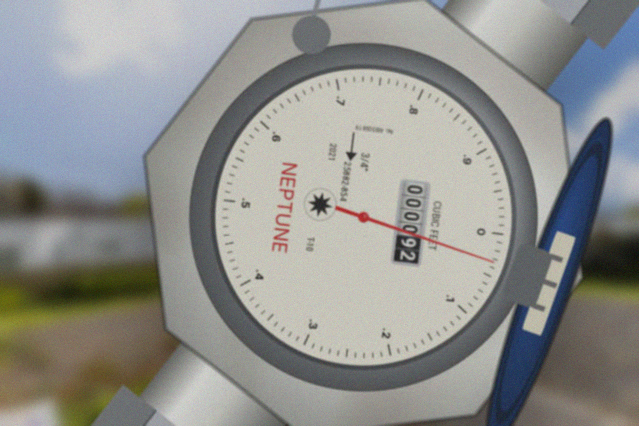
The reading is **92.03** ft³
